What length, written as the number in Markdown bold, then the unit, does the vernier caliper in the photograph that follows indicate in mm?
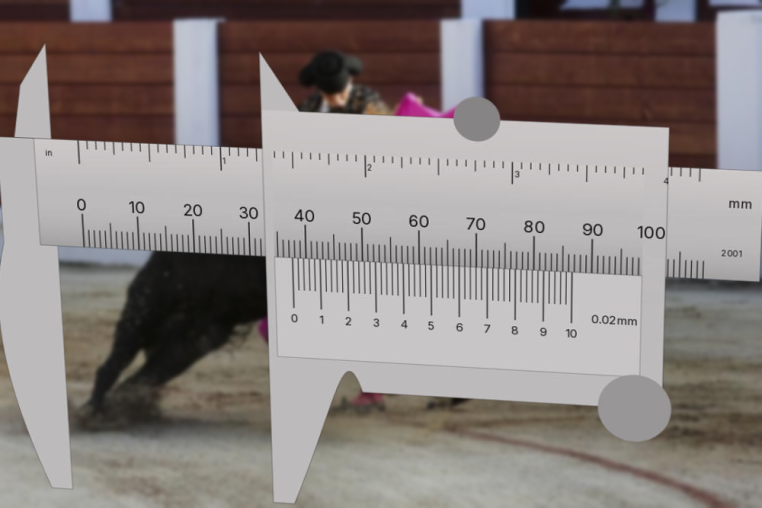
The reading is **37.6** mm
